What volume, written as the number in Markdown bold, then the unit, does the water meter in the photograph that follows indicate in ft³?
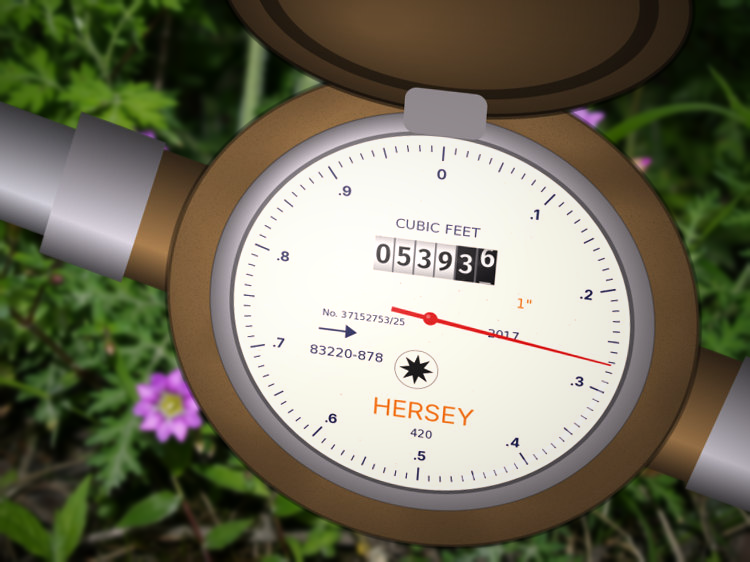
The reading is **53936.27** ft³
